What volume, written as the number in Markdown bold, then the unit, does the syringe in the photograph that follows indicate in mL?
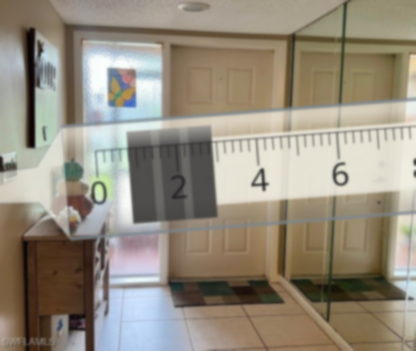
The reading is **0.8** mL
